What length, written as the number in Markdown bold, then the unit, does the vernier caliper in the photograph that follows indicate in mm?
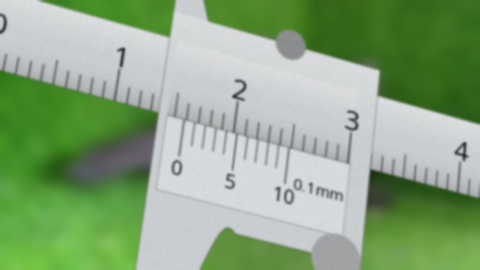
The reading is **15.8** mm
